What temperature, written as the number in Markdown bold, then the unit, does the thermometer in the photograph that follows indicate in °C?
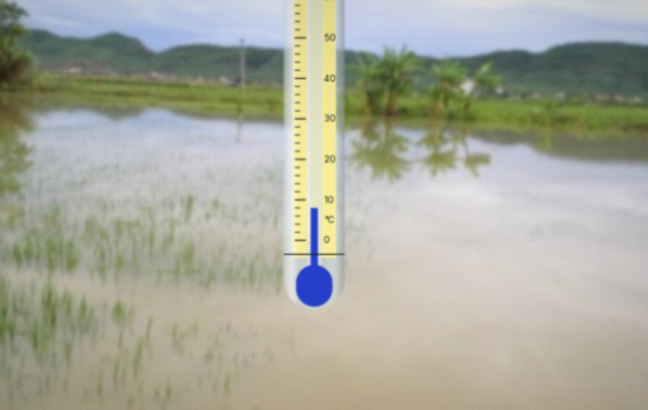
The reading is **8** °C
